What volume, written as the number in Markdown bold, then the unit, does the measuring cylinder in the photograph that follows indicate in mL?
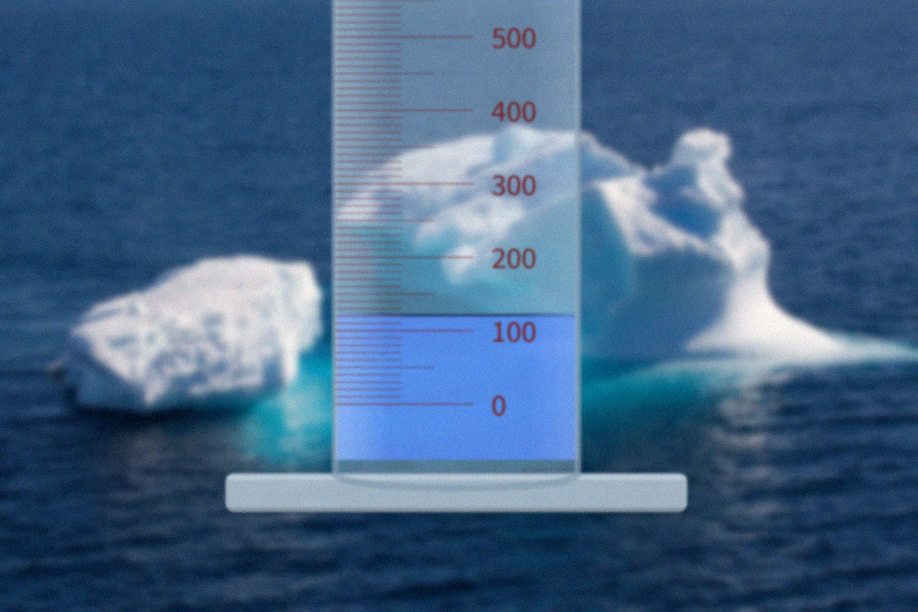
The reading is **120** mL
